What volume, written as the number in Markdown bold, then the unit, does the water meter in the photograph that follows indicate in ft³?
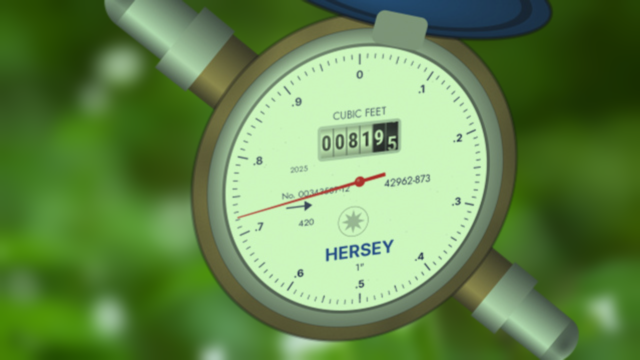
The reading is **8194.72** ft³
